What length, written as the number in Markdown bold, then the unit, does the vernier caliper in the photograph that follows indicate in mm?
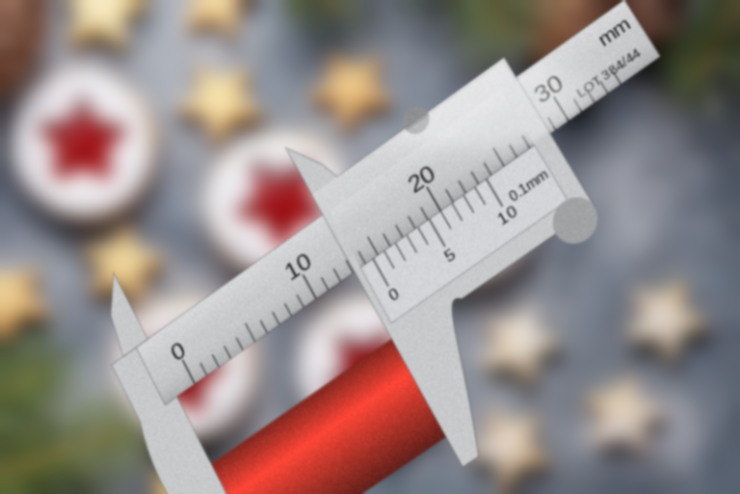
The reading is **14.6** mm
